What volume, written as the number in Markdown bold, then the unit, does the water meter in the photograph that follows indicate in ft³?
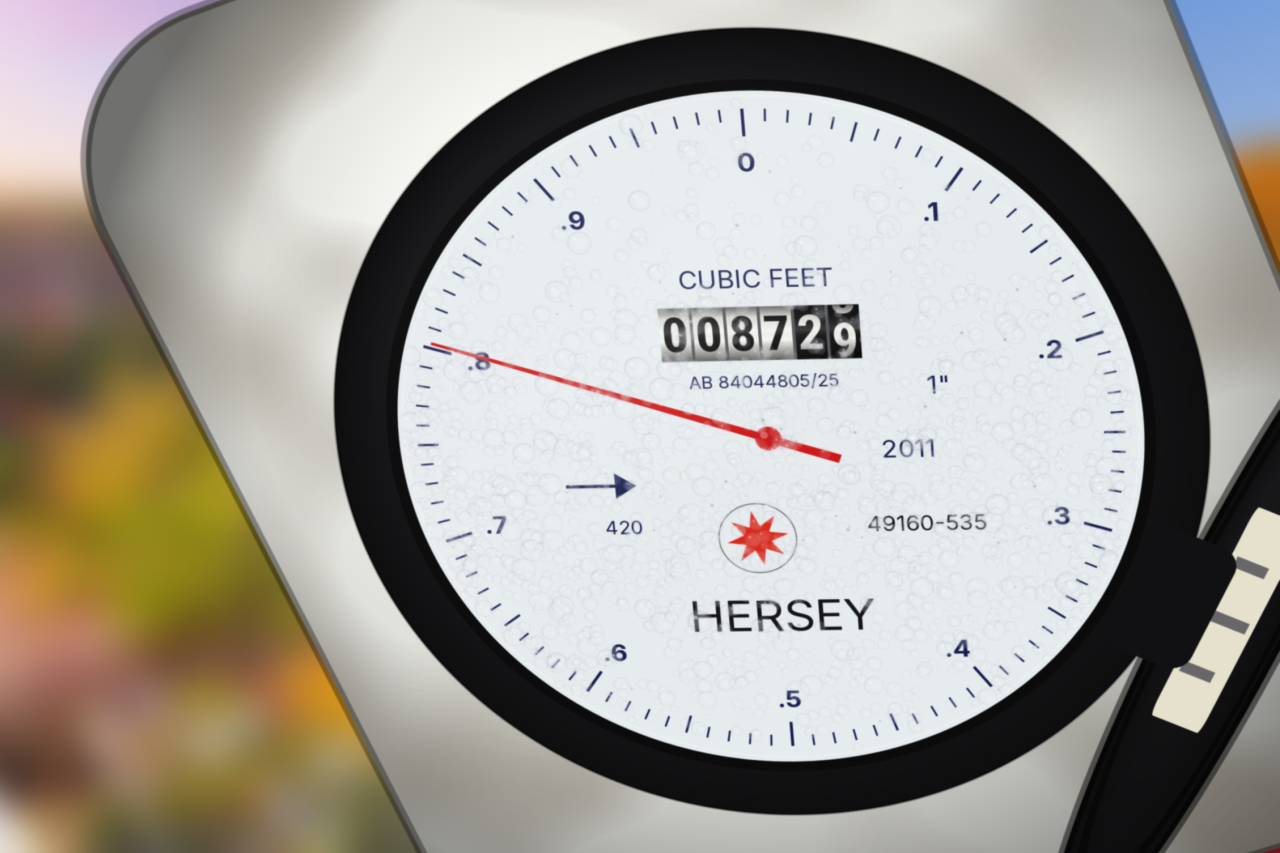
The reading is **8728.80** ft³
